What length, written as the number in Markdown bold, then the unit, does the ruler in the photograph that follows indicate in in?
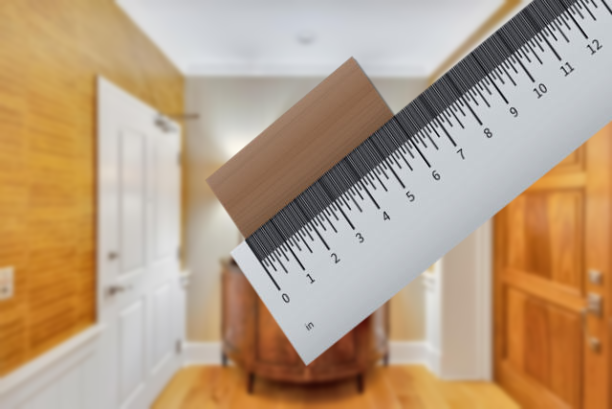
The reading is **6** in
